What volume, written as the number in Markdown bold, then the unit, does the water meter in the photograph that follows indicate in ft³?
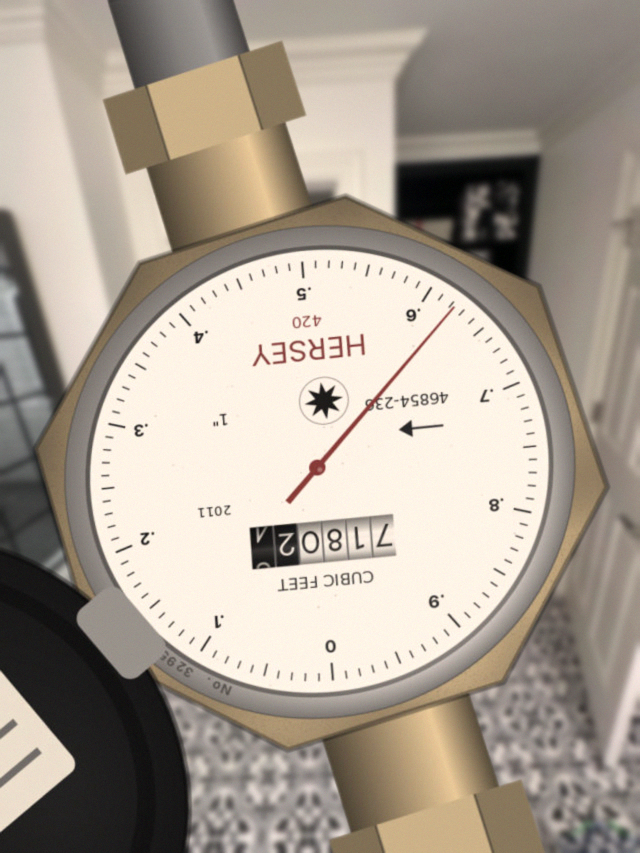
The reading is **718023.62** ft³
